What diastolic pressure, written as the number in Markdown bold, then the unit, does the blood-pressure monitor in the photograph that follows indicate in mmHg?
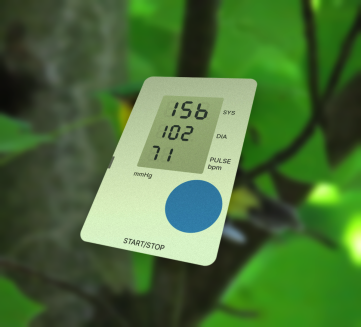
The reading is **102** mmHg
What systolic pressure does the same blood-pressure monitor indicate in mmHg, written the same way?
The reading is **156** mmHg
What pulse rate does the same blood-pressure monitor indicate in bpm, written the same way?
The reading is **71** bpm
